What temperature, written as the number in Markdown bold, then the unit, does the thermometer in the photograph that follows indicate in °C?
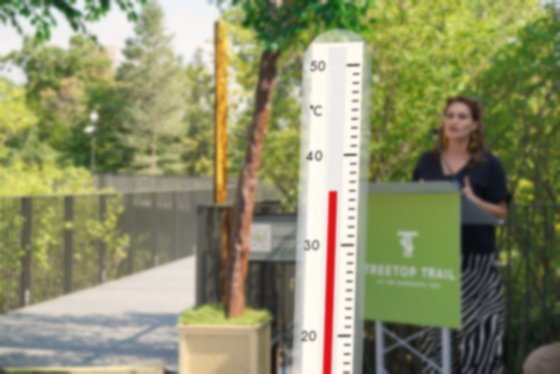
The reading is **36** °C
